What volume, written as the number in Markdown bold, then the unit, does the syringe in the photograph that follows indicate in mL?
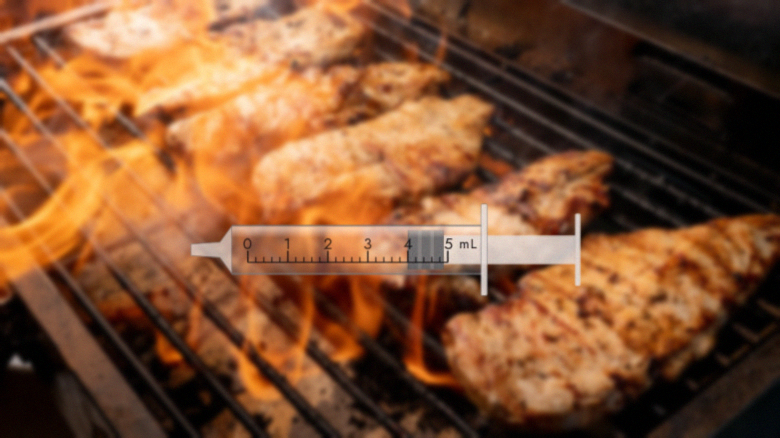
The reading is **4** mL
